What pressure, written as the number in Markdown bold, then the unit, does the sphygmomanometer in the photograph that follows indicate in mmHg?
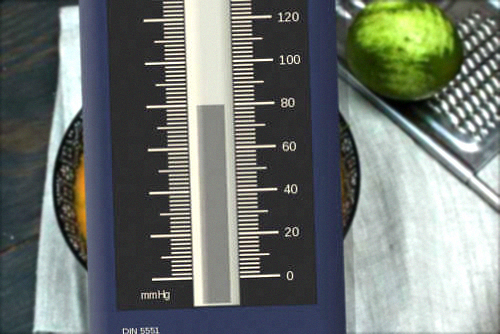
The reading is **80** mmHg
